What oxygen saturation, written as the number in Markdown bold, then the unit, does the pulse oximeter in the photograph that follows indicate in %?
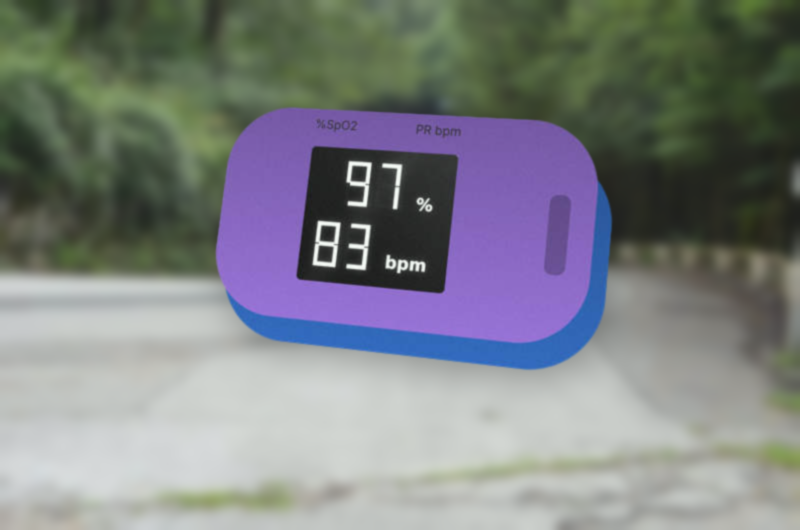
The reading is **97** %
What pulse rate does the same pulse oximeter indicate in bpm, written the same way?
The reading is **83** bpm
